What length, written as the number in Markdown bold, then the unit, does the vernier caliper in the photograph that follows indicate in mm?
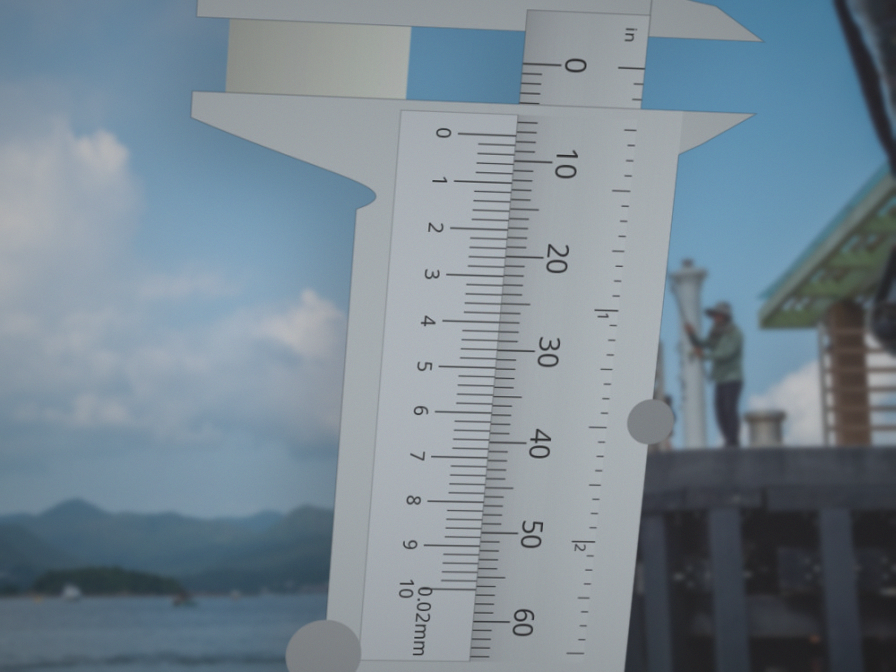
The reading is **7.4** mm
